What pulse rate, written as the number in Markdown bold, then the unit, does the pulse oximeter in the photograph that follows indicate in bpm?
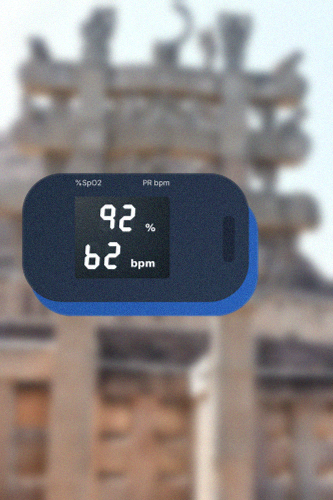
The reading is **62** bpm
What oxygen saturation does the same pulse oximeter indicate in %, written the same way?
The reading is **92** %
